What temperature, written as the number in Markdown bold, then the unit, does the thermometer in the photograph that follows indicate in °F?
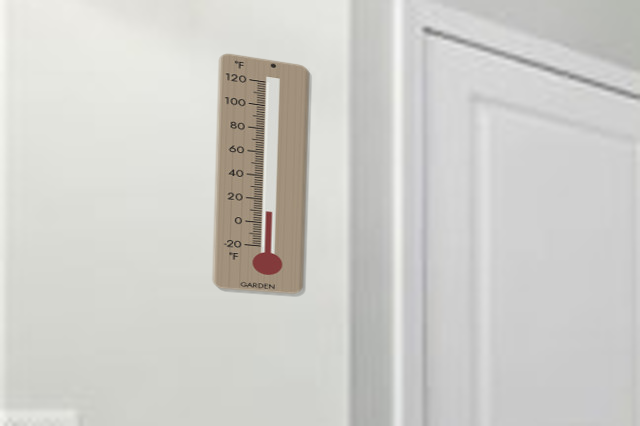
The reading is **10** °F
